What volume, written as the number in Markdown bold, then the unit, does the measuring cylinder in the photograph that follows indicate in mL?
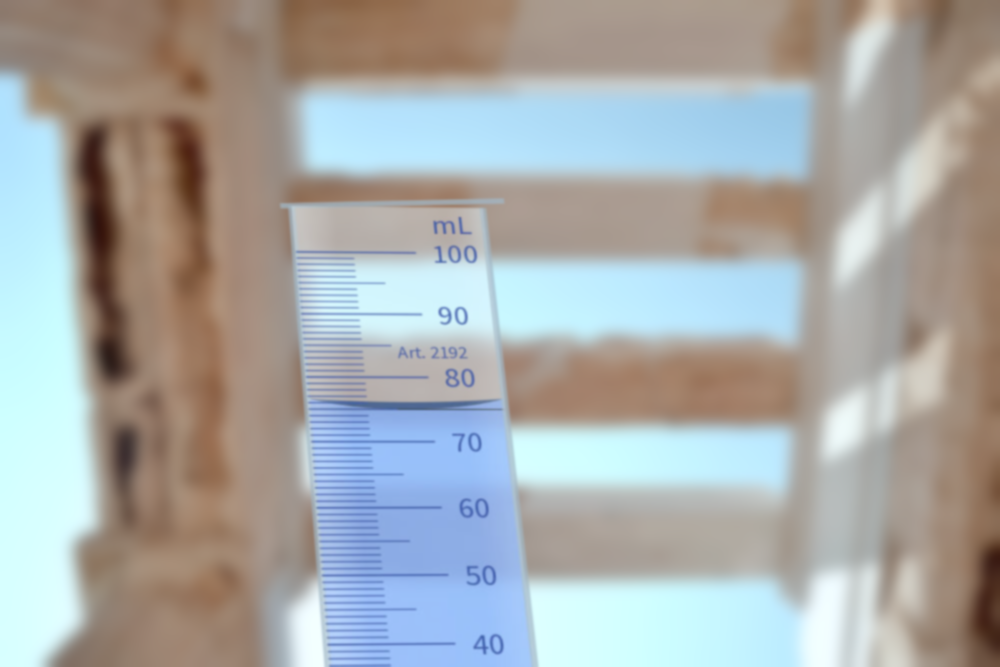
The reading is **75** mL
